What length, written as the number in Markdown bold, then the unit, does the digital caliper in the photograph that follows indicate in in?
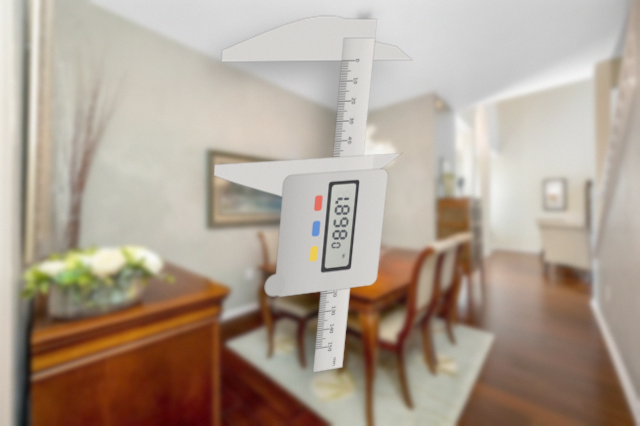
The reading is **1.8980** in
